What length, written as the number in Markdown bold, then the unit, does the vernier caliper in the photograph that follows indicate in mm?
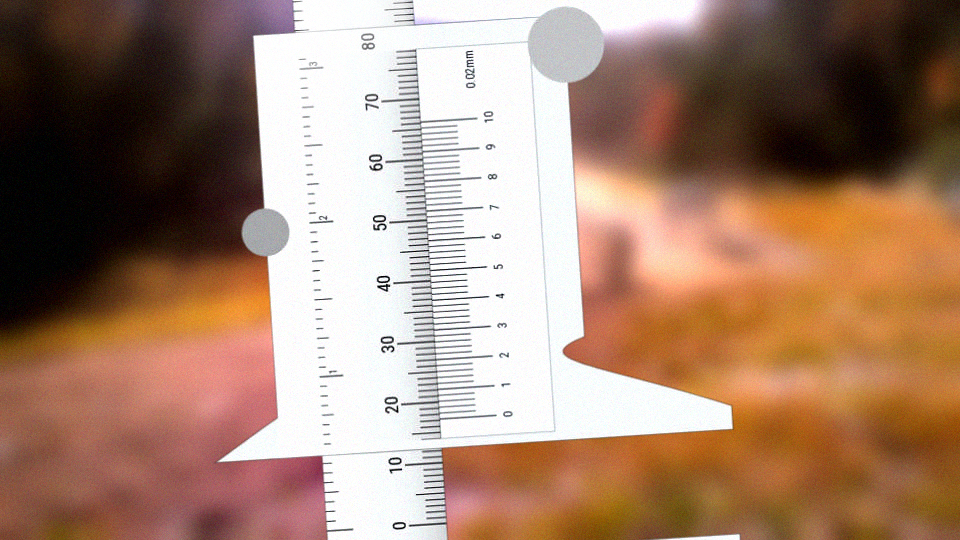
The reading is **17.2** mm
